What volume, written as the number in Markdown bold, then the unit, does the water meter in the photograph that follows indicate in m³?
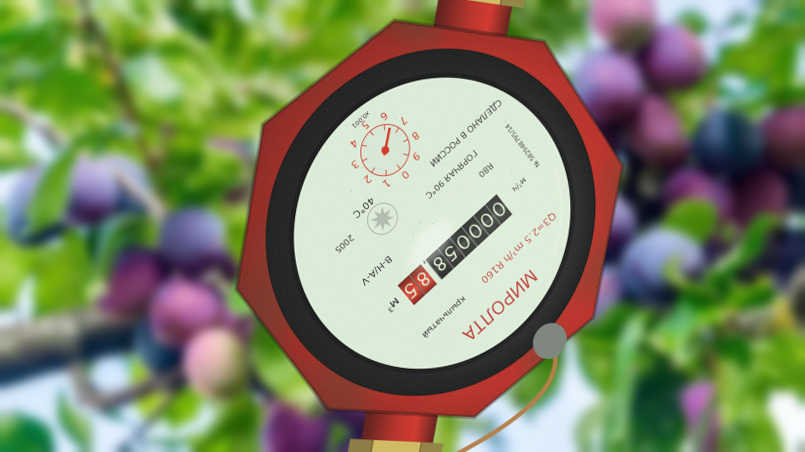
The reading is **58.856** m³
